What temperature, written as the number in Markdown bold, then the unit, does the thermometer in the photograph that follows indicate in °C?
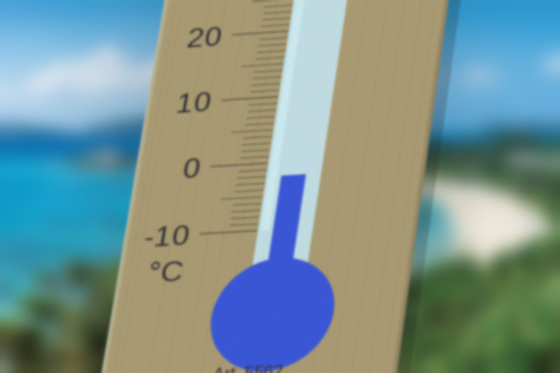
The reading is **-2** °C
